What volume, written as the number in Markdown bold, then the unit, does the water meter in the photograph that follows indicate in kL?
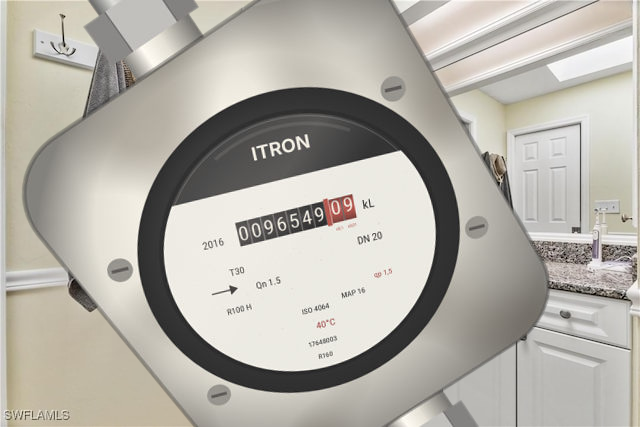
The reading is **96549.09** kL
